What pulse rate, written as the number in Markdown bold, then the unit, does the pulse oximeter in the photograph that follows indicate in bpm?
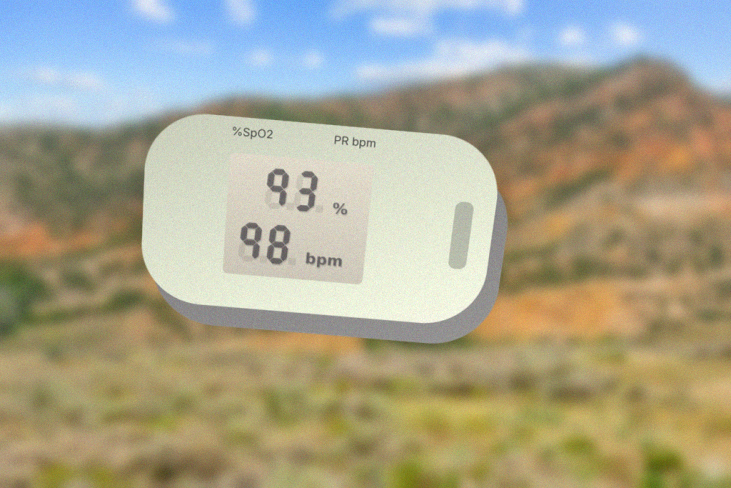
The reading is **98** bpm
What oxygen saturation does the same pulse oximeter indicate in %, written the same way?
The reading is **93** %
